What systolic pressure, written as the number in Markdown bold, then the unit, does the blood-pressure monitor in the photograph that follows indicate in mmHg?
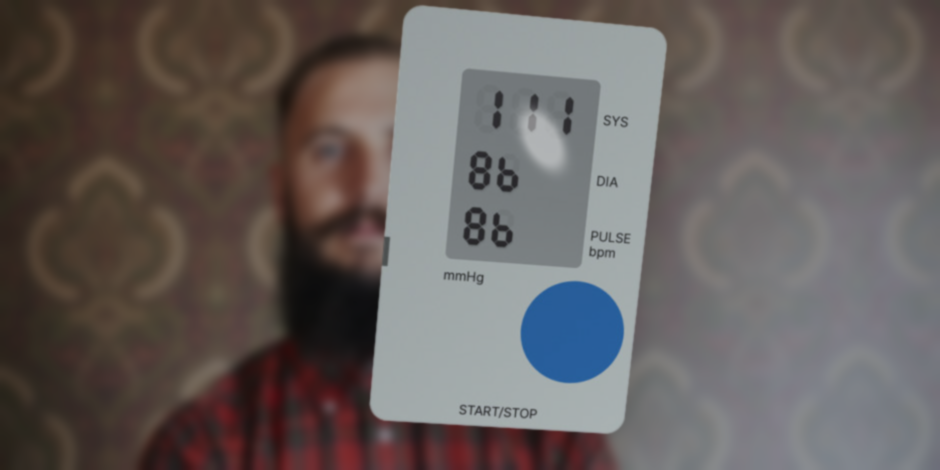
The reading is **111** mmHg
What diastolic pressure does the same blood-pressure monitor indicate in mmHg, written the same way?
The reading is **86** mmHg
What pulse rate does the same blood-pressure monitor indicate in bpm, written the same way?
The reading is **86** bpm
